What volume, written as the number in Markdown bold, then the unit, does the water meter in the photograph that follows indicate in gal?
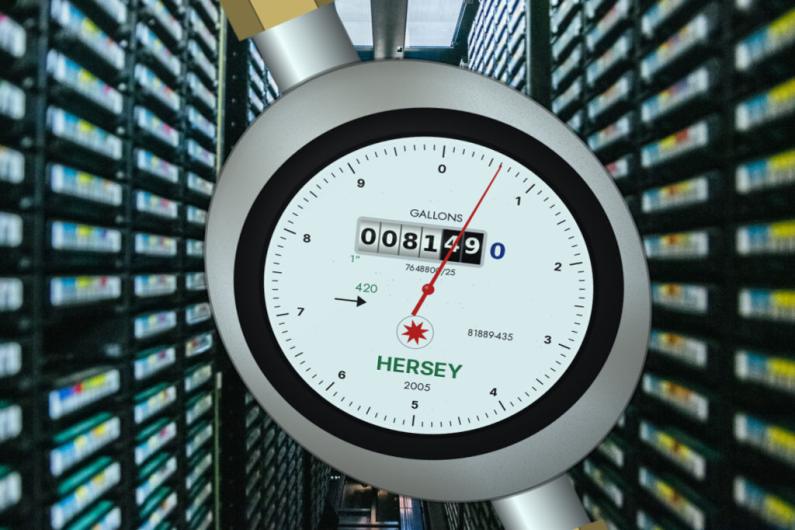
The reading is **81490.6** gal
